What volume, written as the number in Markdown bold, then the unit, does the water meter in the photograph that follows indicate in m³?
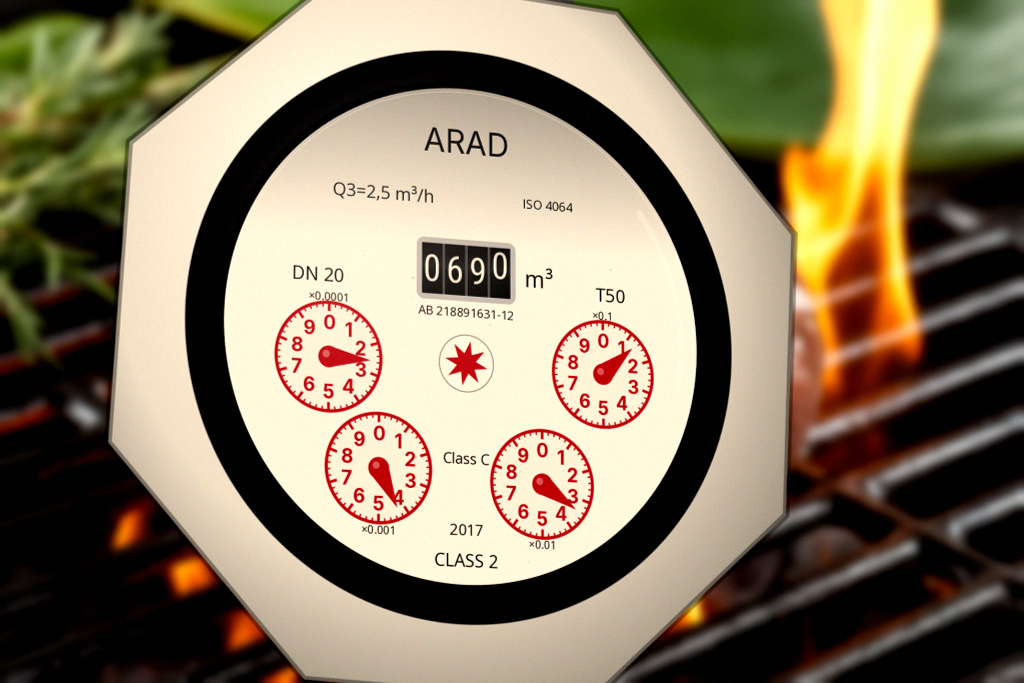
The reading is **690.1342** m³
